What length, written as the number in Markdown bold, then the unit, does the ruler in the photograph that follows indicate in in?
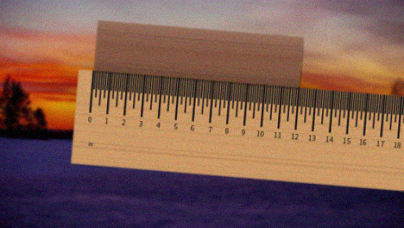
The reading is **12** in
